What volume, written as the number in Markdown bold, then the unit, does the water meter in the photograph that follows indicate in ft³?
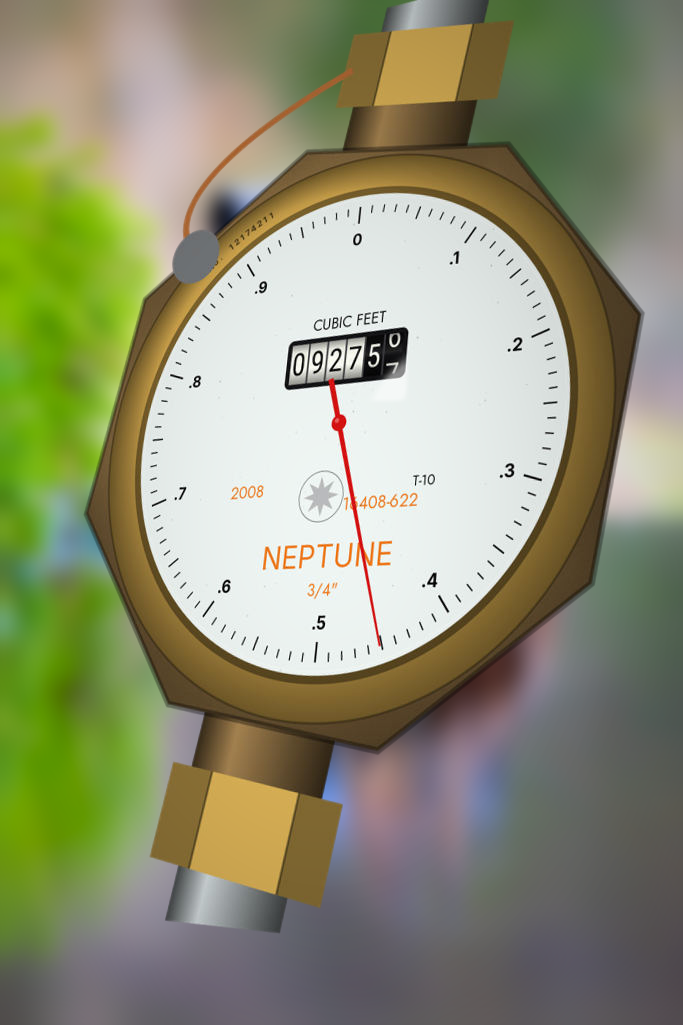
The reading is **92756.45** ft³
